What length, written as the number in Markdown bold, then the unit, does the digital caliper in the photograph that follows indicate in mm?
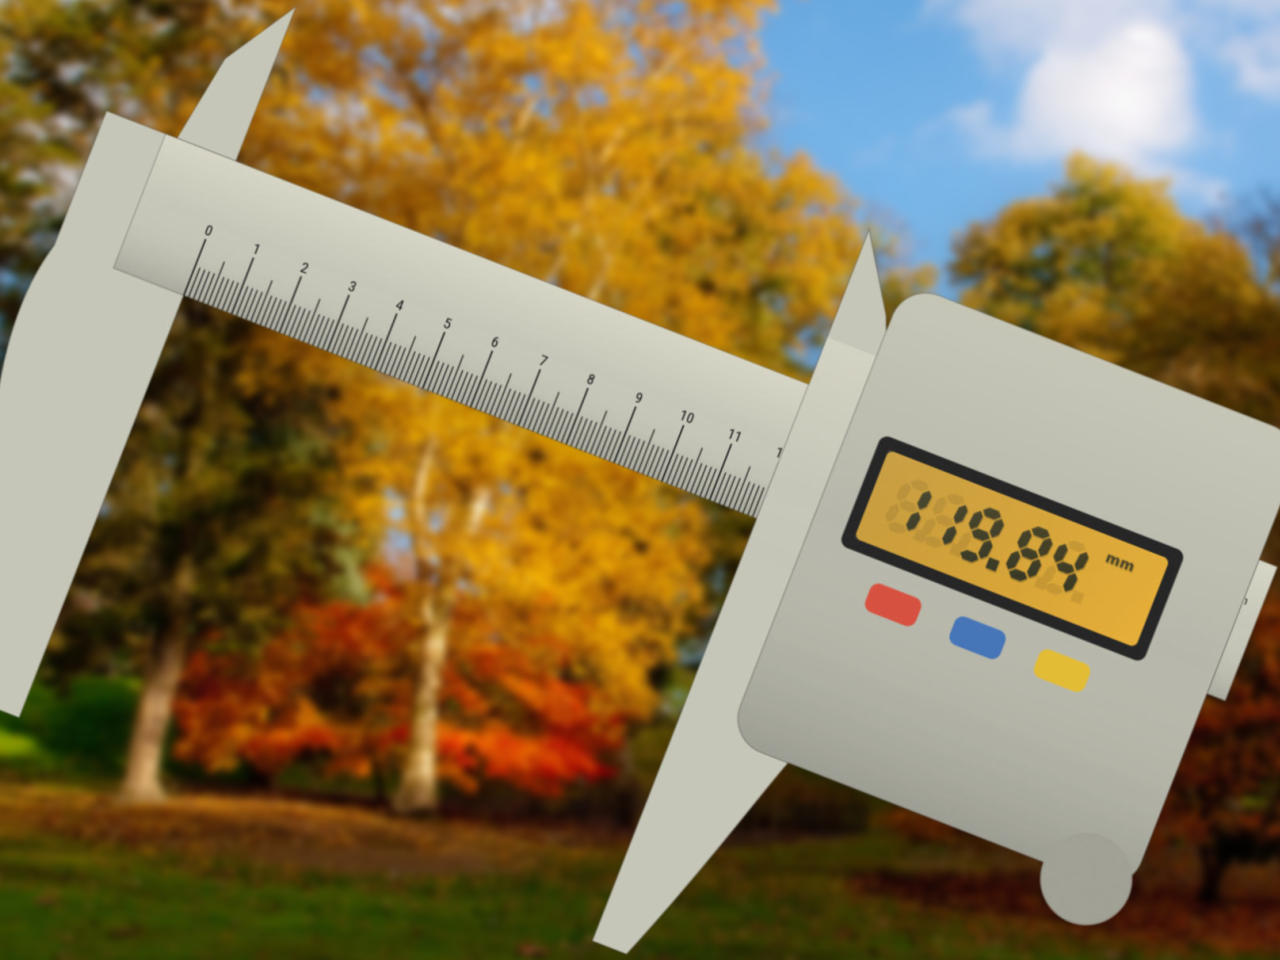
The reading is **119.84** mm
